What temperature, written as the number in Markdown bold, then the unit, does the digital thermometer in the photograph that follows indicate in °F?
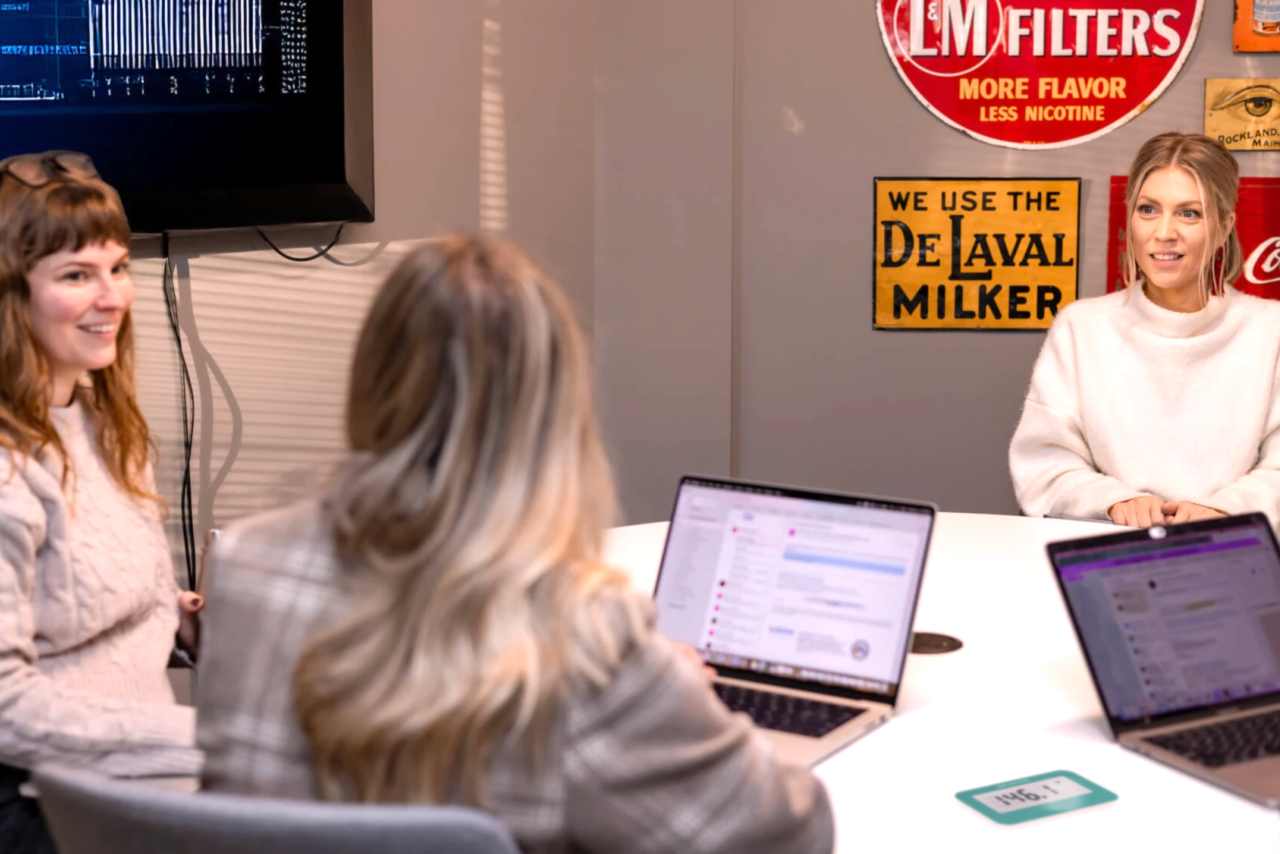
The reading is **146.1** °F
